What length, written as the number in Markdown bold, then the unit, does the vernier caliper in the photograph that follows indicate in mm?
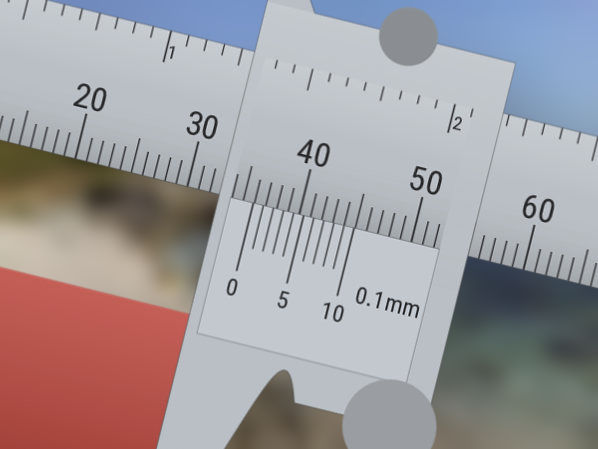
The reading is **35.9** mm
